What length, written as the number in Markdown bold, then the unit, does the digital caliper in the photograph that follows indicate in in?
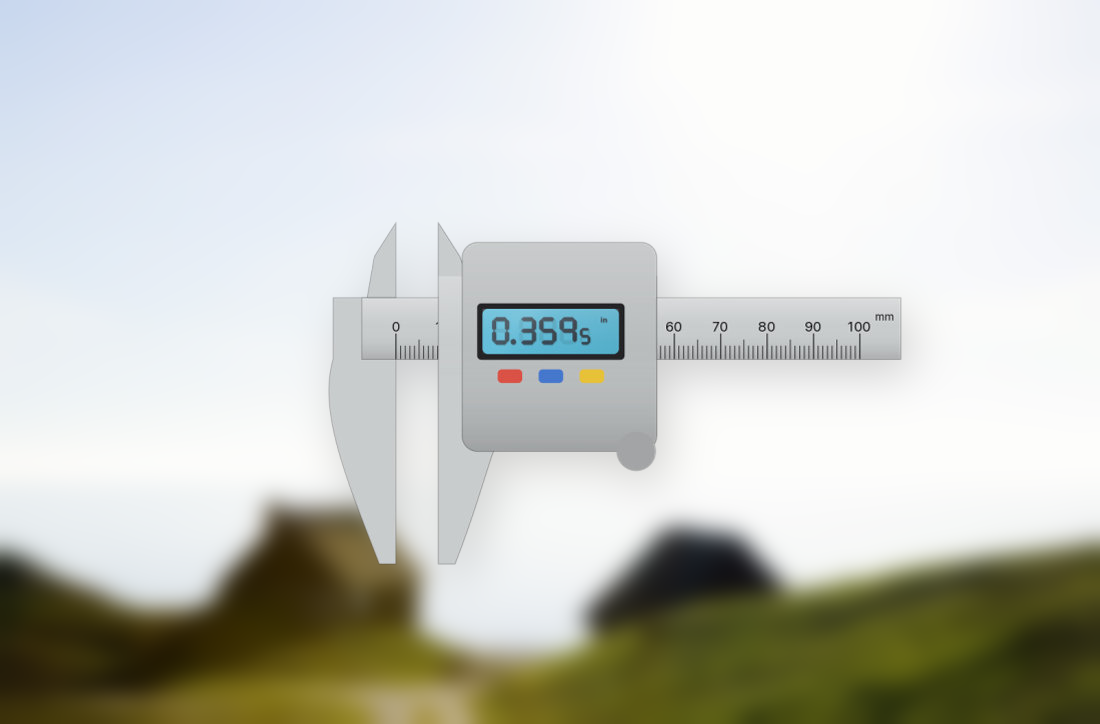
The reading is **0.3595** in
